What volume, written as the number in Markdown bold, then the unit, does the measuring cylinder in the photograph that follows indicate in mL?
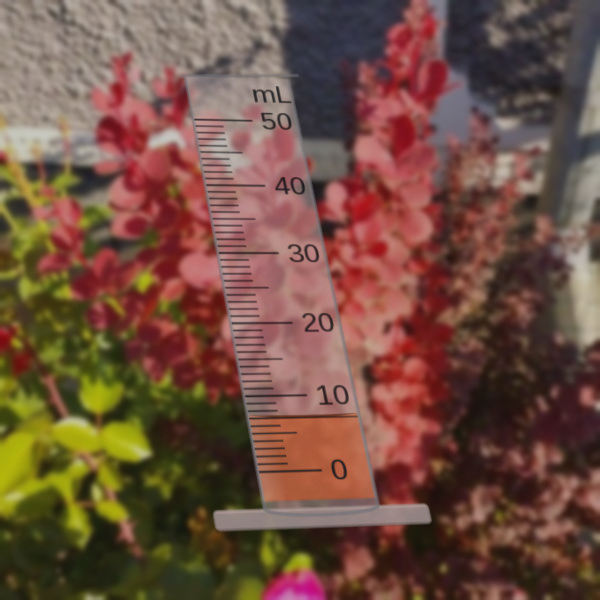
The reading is **7** mL
